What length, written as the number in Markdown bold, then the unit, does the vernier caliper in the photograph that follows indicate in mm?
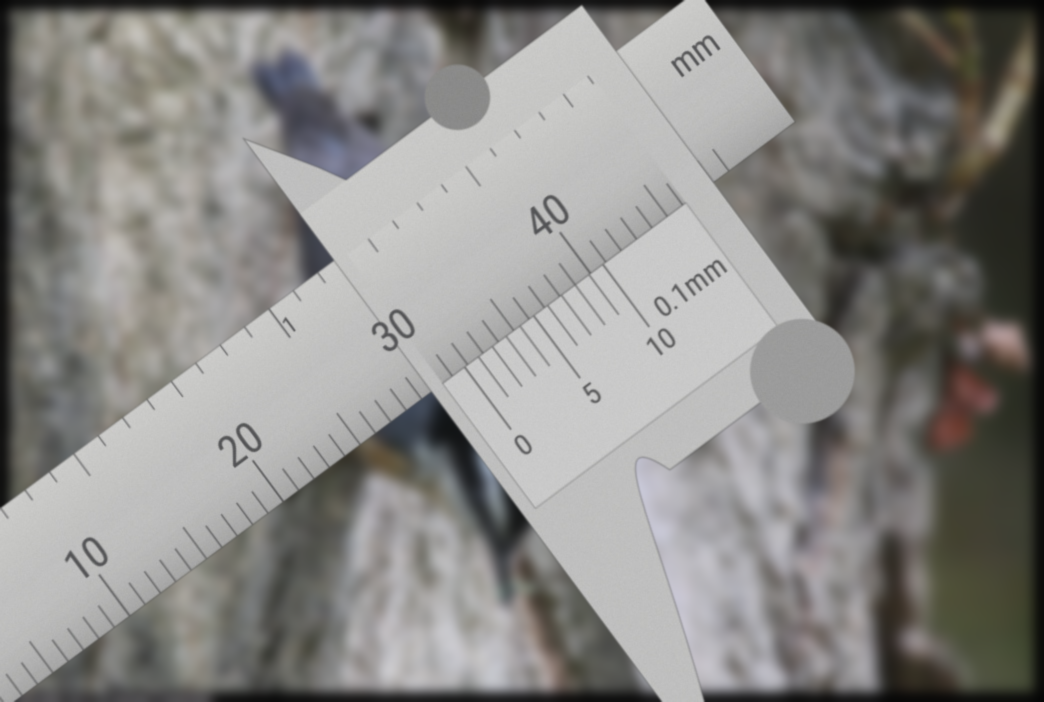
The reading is **31.8** mm
